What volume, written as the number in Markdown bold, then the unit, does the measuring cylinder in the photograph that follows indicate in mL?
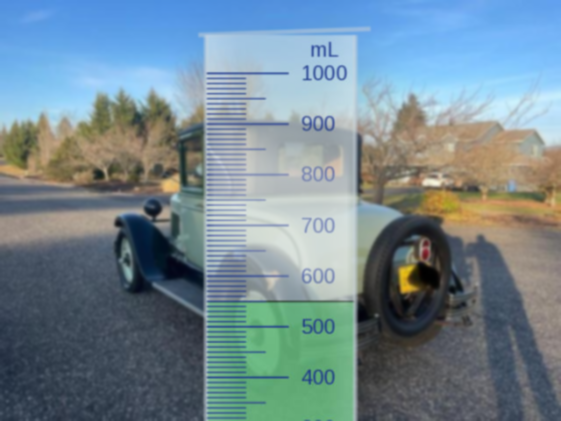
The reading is **550** mL
